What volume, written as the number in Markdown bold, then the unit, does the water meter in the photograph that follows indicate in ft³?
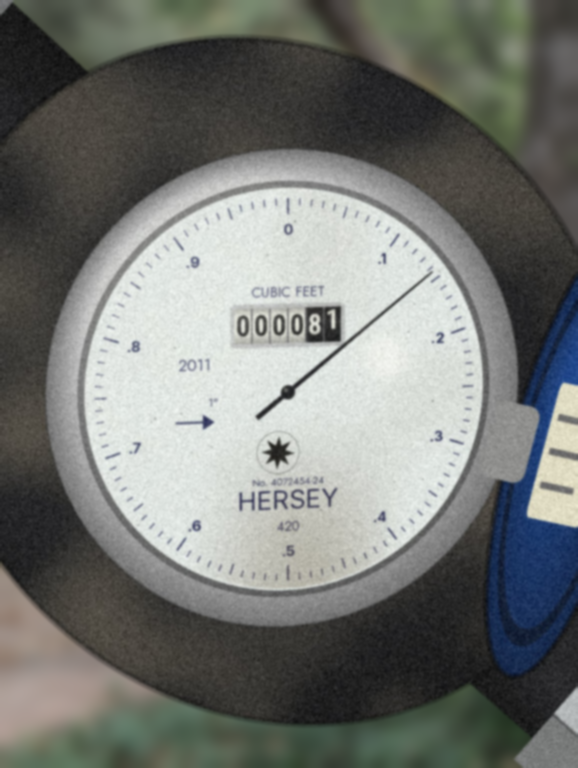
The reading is **81.14** ft³
